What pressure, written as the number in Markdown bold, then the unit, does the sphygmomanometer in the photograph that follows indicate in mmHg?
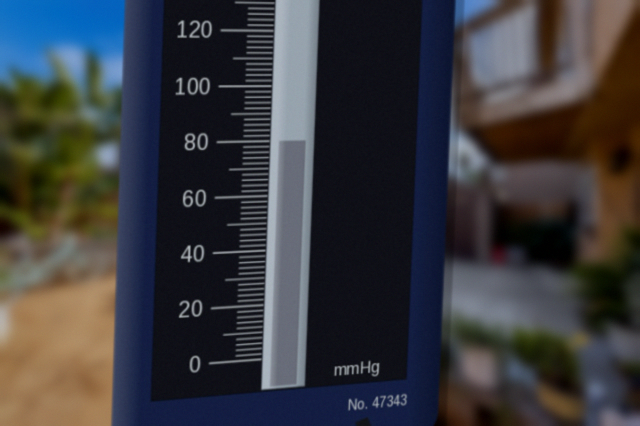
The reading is **80** mmHg
